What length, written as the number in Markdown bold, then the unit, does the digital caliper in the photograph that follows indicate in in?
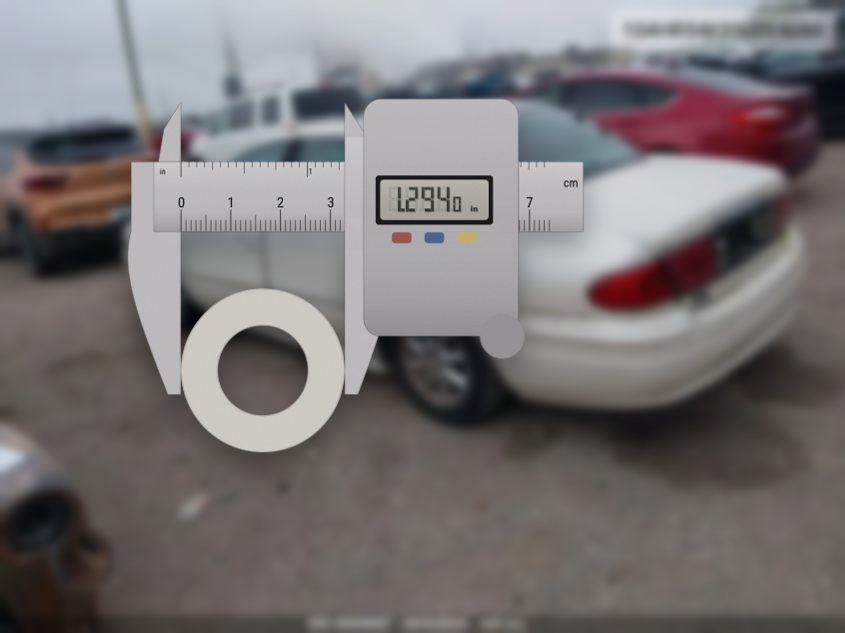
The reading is **1.2940** in
